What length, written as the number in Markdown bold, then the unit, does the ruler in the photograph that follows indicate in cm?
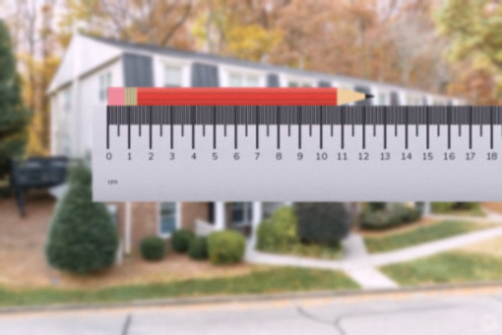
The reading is **12.5** cm
